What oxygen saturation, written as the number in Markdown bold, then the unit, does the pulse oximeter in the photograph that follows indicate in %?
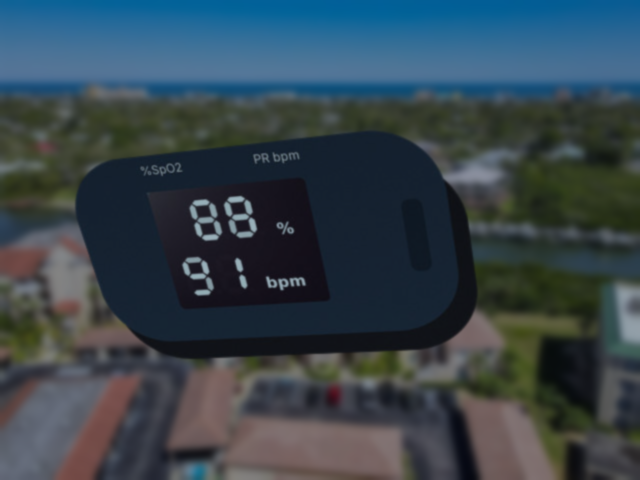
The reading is **88** %
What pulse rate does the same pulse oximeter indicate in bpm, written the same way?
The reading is **91** bpm
